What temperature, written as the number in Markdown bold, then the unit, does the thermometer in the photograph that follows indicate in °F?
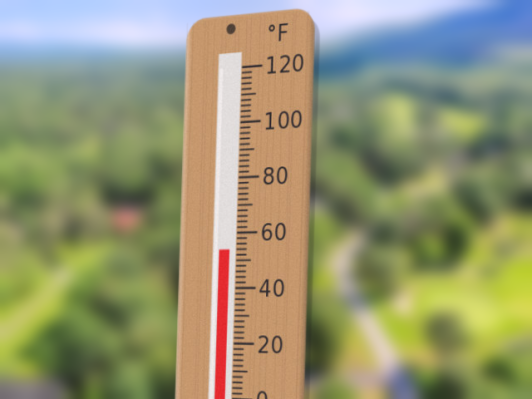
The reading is **54** °F
